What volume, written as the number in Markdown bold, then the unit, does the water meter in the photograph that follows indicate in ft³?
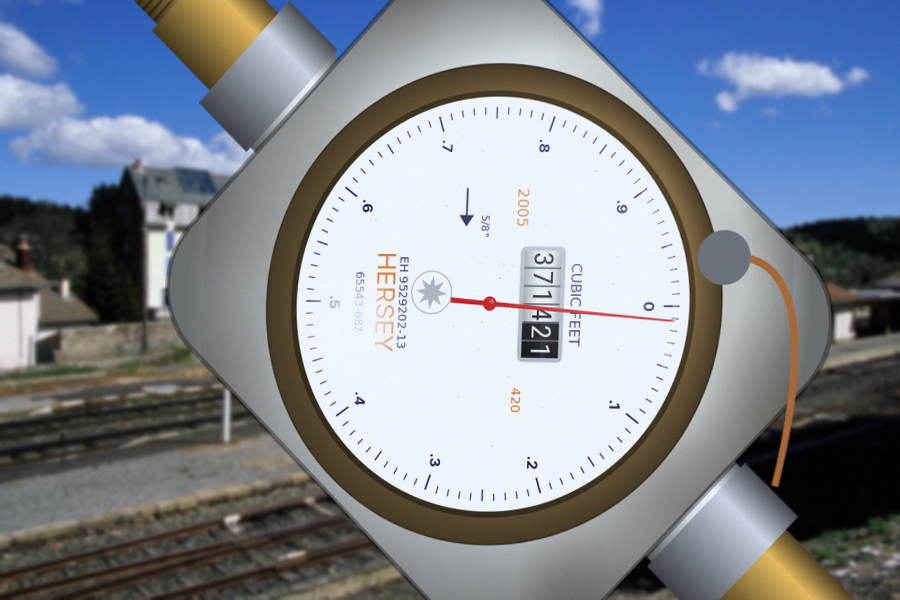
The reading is **371421.01** ft³
